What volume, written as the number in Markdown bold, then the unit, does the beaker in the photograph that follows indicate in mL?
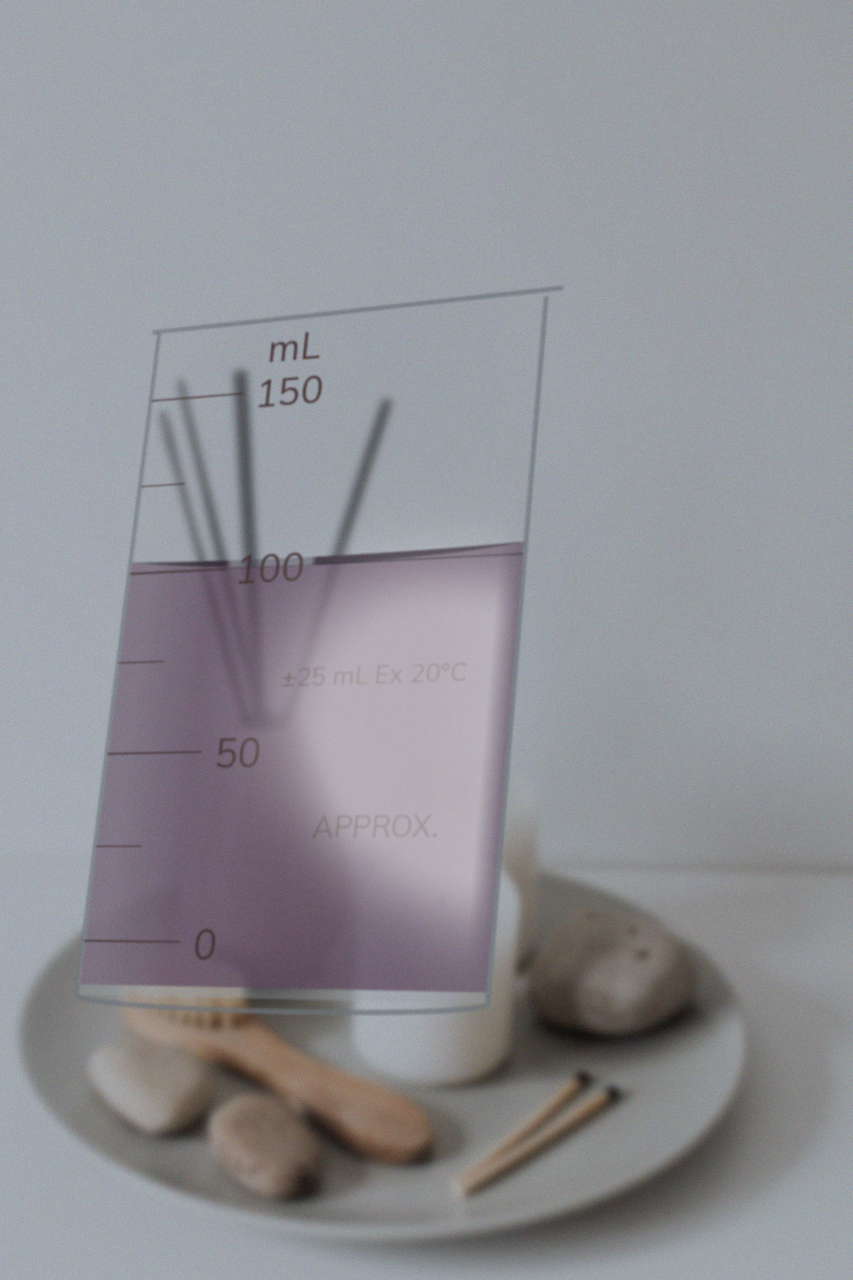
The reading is **100** mL
